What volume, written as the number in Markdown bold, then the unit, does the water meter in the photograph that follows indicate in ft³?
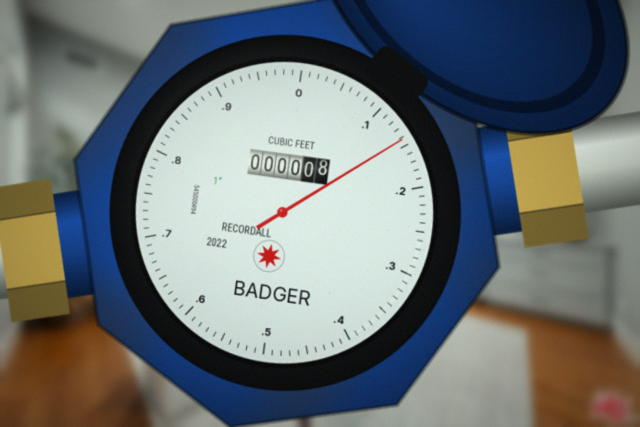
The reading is **8.14** ft³
